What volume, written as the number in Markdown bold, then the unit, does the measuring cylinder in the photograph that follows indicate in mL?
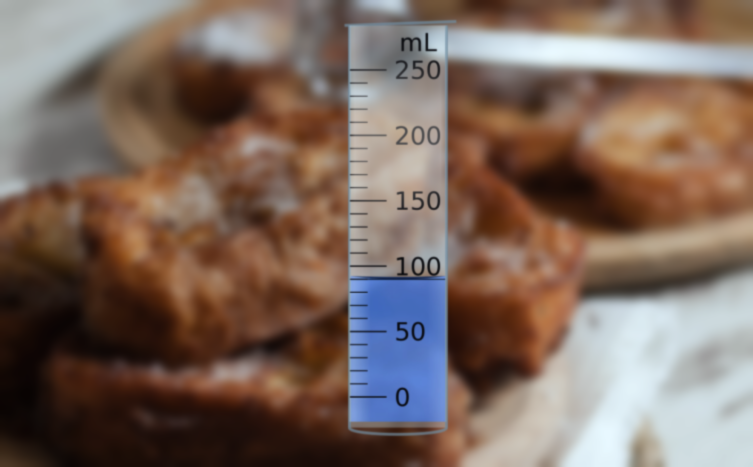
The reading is **90** mL
